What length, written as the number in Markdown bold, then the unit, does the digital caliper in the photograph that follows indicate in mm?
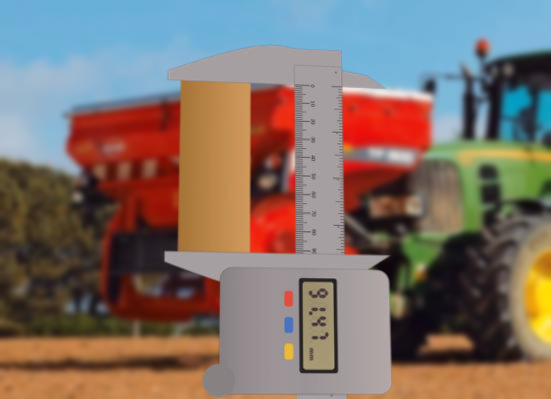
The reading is **91.47** mm
